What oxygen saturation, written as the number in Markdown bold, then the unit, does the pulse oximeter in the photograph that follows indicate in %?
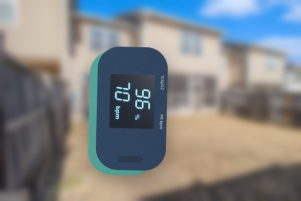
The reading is **96** %
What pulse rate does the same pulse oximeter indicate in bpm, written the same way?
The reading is **70** bpm
